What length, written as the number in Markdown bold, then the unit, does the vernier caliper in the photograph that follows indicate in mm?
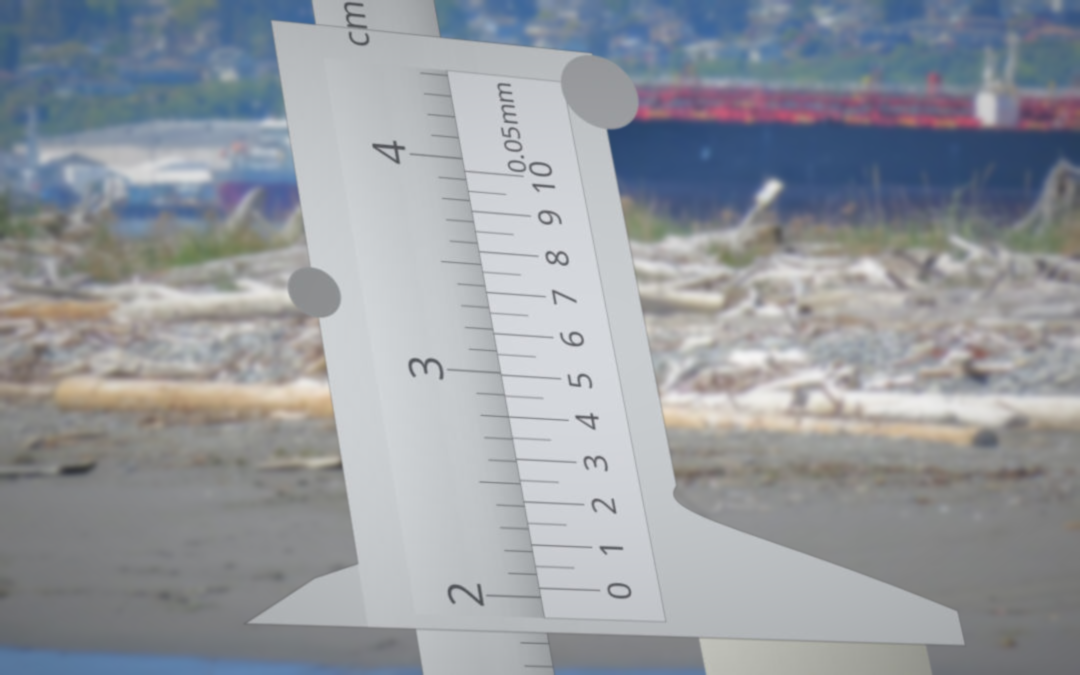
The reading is **20.4** mm
